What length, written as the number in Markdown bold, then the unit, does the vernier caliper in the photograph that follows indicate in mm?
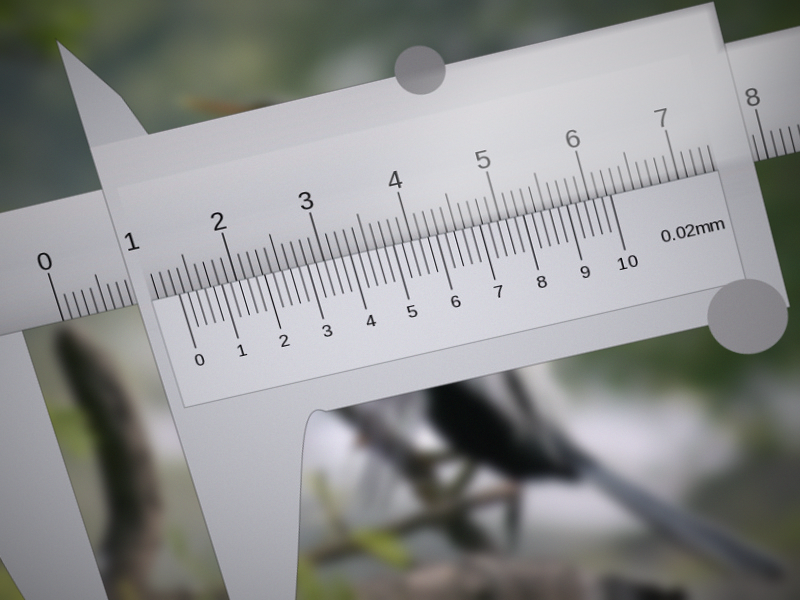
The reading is **13.4** mm
